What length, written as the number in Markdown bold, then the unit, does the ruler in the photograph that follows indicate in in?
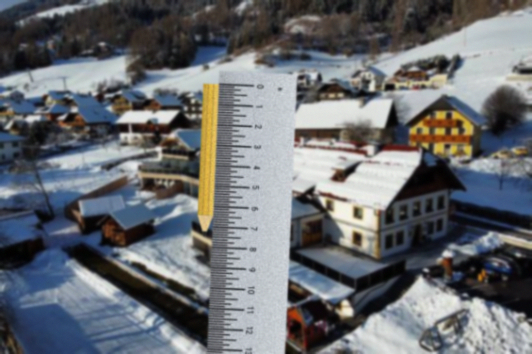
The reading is **7.5** in
